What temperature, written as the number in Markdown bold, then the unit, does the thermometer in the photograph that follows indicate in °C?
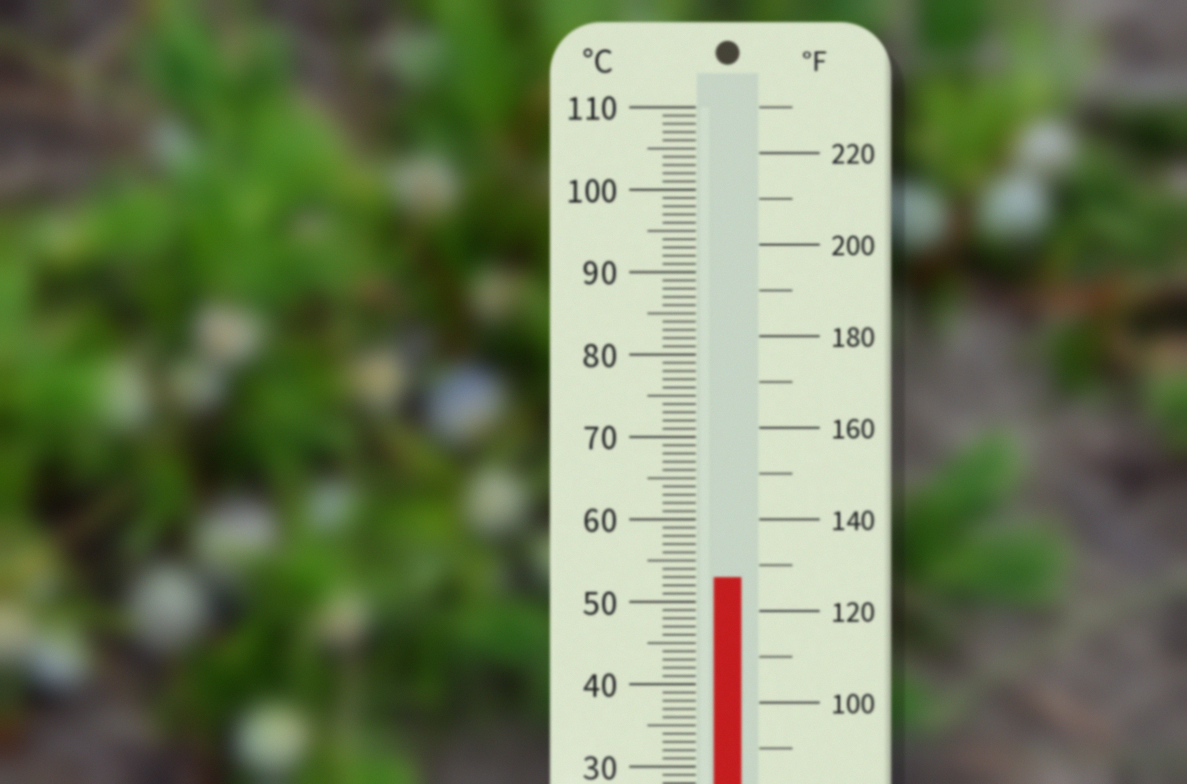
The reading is **53** °C
